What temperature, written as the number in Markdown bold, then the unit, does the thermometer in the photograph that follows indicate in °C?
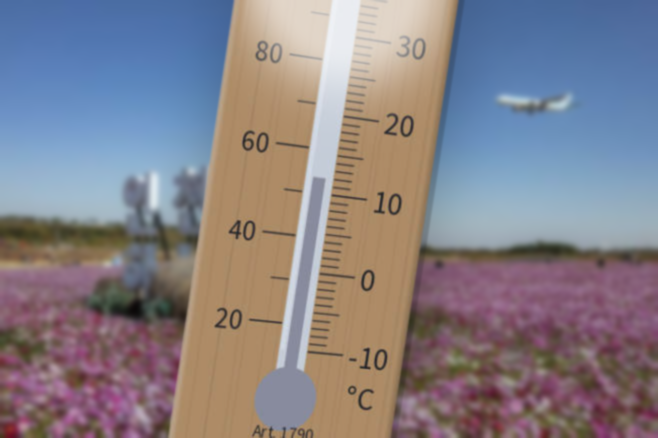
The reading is **12** °C
